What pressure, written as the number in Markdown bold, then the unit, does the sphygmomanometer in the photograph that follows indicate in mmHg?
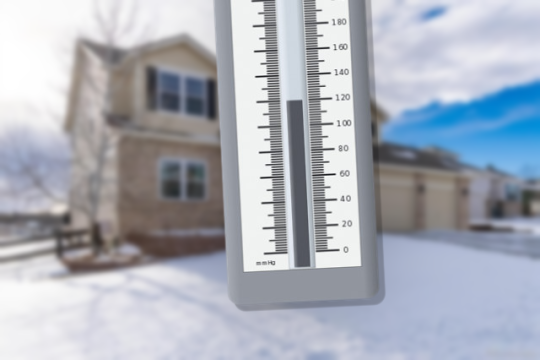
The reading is **120** mmHg
